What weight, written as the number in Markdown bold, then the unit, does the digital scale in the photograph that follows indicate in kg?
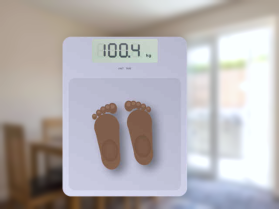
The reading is **100.4** kg
